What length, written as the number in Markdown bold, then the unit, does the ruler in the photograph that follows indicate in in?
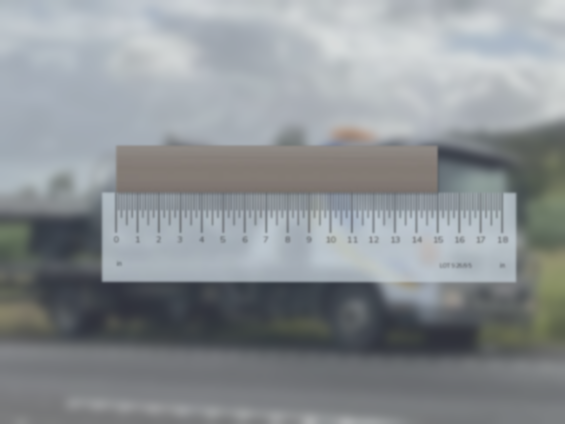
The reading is **15** in
